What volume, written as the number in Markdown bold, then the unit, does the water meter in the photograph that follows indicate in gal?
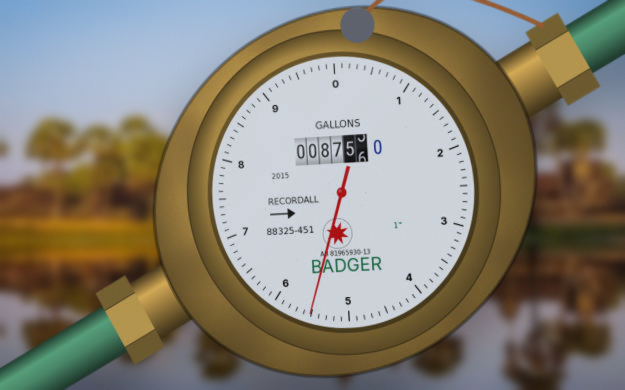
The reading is **87555.5** gal
